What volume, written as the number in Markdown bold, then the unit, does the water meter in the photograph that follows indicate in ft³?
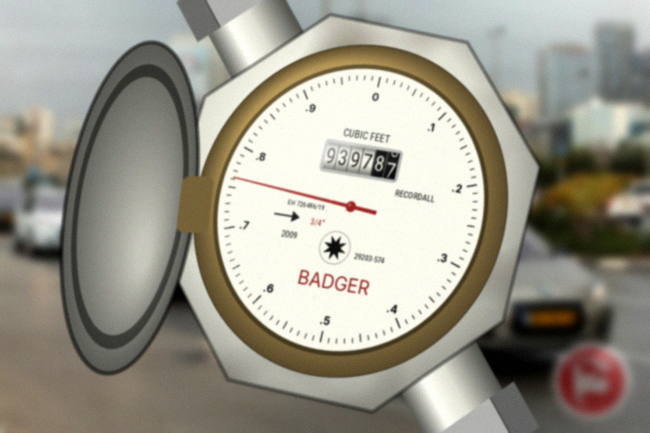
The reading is **939786.76** ft³
